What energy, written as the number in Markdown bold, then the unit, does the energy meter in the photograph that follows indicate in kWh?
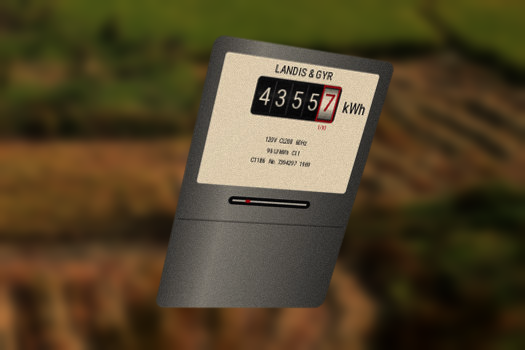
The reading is **4355.7** kWh
